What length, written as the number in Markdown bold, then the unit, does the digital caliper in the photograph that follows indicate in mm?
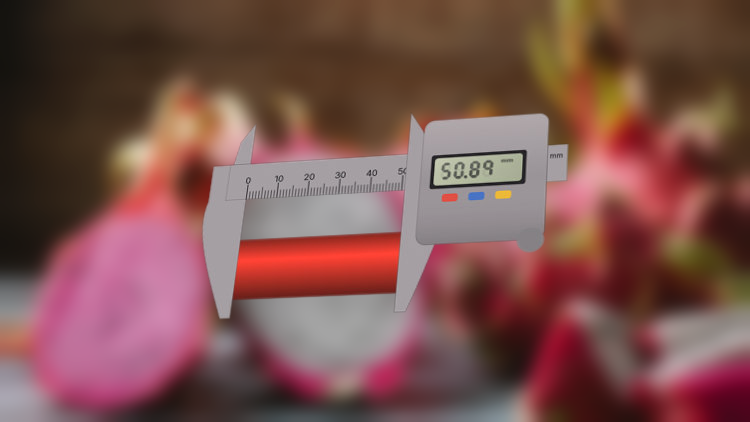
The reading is **50.89** mm
